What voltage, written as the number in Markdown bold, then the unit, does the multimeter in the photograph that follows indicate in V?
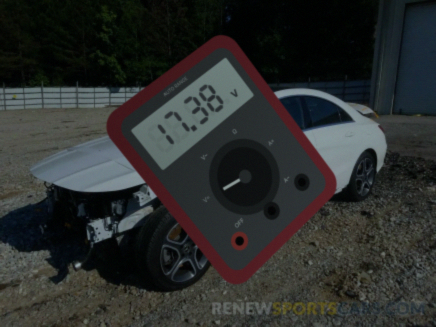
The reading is **17.38** V
